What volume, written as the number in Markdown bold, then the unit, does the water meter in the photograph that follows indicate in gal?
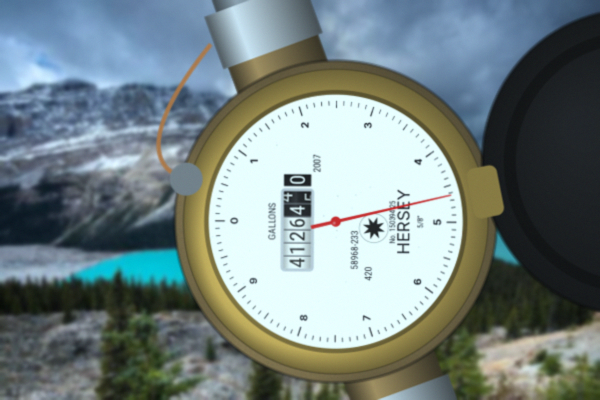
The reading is **4126444.6** gal
